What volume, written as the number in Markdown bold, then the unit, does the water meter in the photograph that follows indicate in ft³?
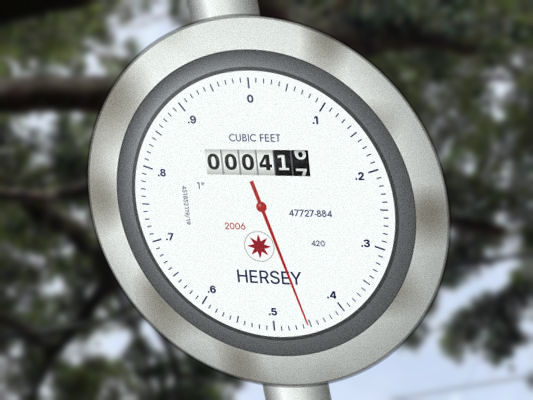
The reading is **416.45** ft³
